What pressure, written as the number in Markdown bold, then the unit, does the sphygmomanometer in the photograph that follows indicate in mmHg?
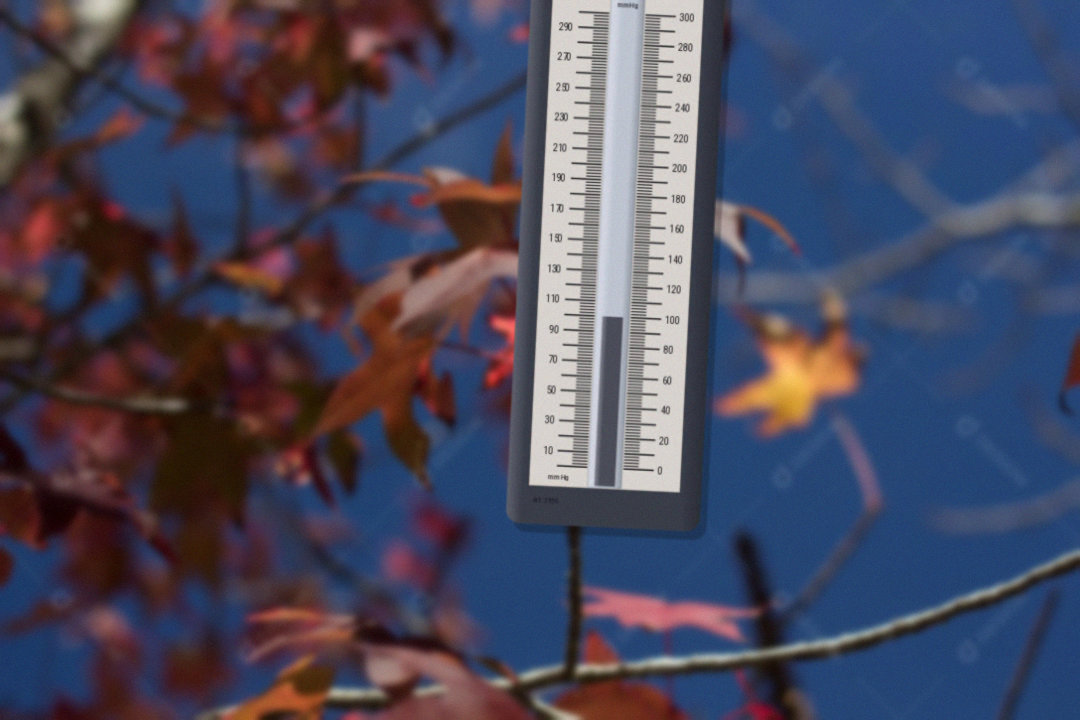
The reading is **100** mmHg
